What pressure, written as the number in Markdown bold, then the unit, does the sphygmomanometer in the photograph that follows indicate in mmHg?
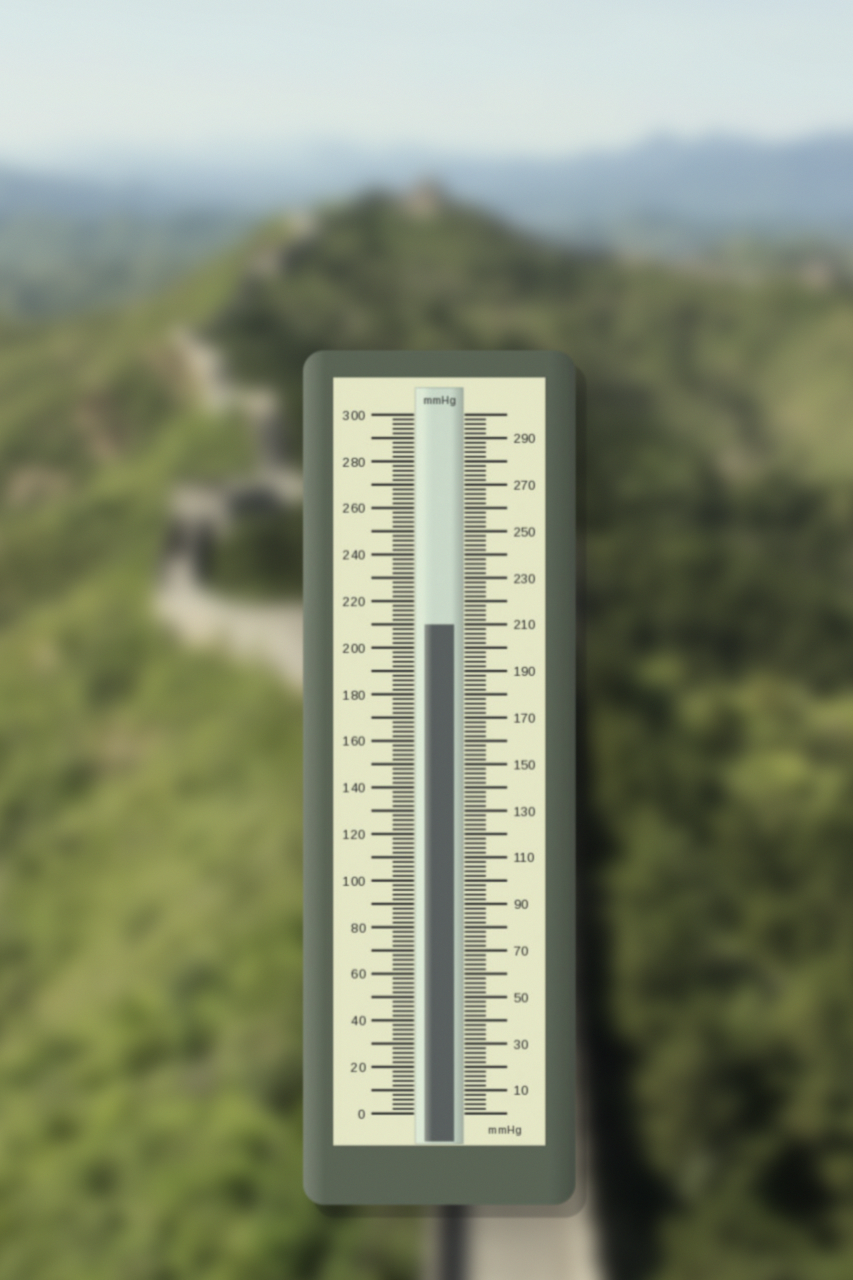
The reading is **210** mmHg
